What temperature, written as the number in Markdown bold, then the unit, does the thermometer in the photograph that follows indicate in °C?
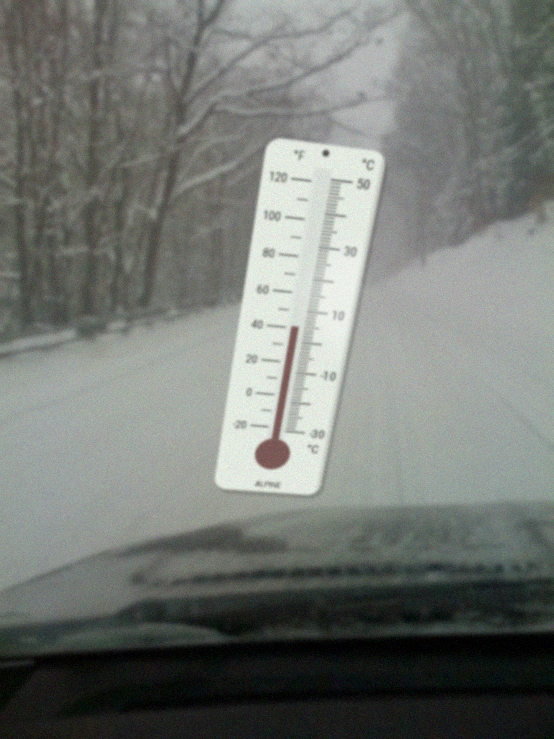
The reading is **5** °C
